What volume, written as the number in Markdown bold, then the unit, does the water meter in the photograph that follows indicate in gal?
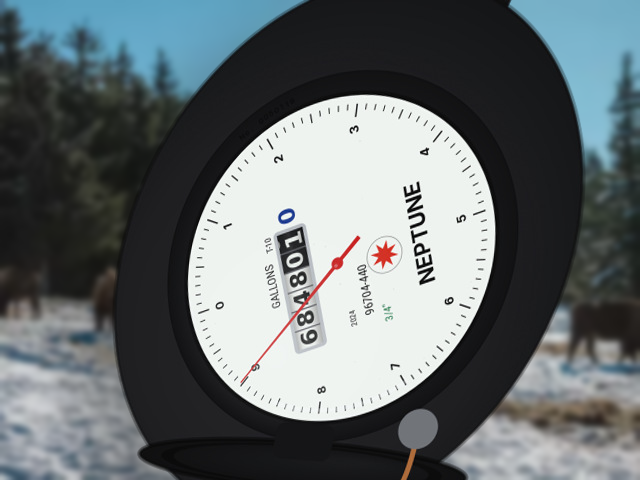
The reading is **6848009.0** gal
